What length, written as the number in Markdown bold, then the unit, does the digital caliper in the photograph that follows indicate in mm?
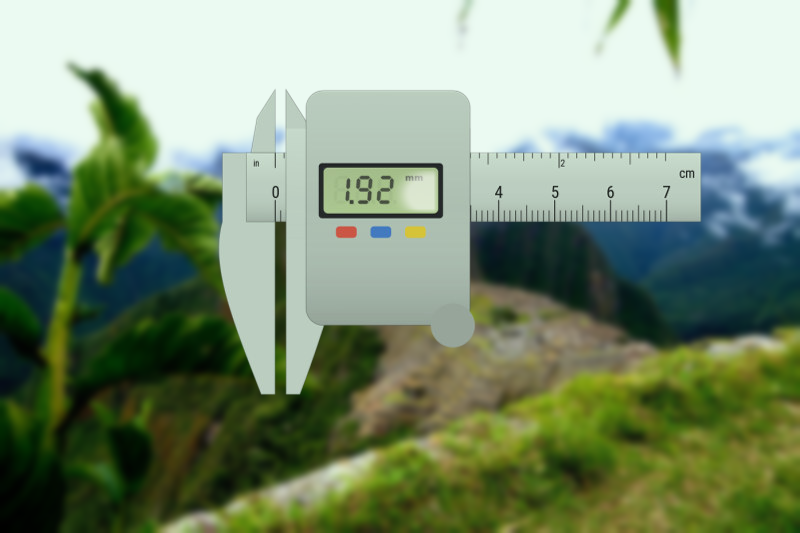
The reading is **1.92** mm
